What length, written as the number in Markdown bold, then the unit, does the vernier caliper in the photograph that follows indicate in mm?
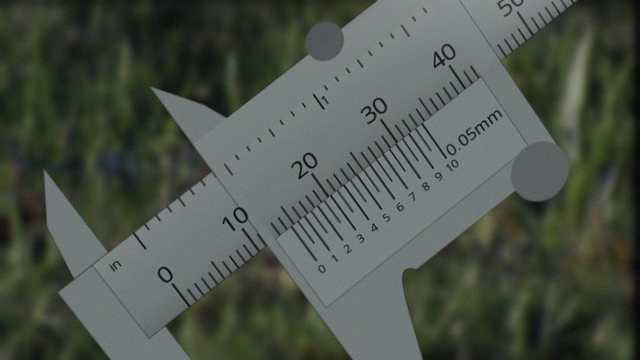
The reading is **14.6** mm
